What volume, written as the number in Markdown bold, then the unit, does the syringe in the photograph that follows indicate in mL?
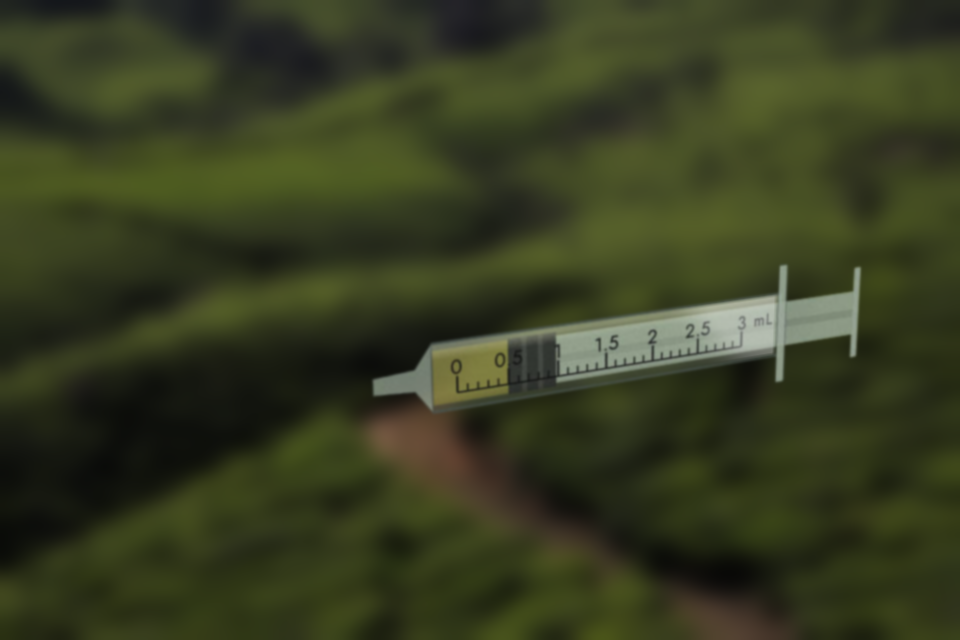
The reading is **0.5** mL
